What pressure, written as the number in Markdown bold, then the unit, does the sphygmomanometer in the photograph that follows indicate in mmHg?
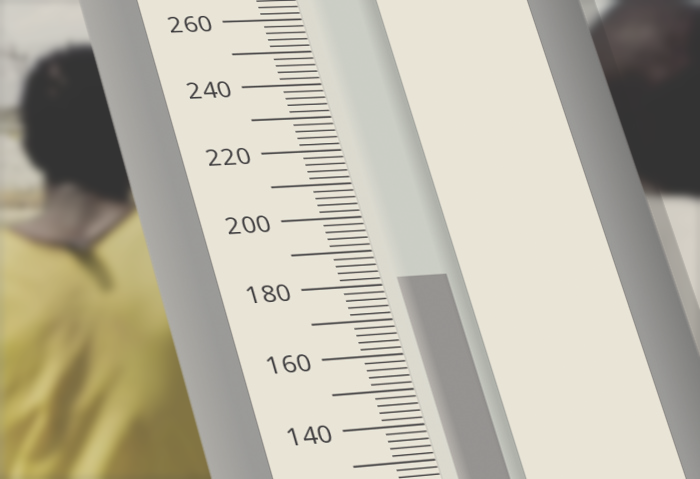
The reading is **182** mmHg
